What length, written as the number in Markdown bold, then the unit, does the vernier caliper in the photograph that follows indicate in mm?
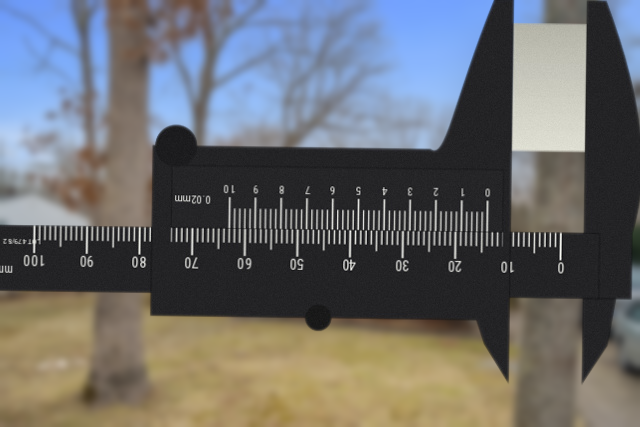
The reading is **14.0** mm
